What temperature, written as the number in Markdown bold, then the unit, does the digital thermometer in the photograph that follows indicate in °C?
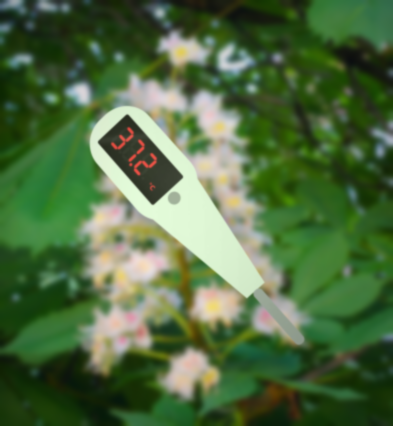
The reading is **37.2** °C
